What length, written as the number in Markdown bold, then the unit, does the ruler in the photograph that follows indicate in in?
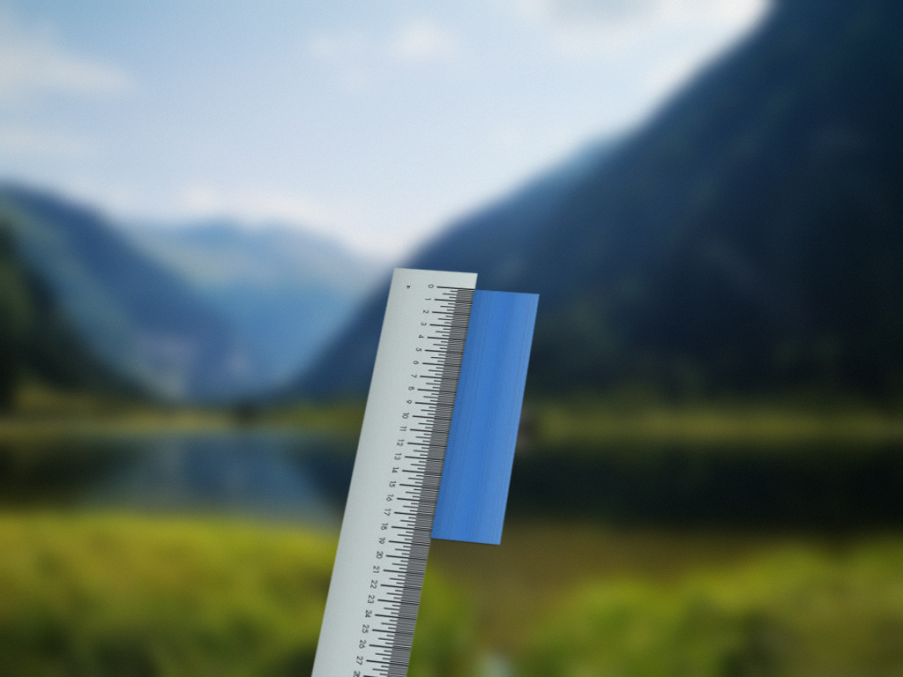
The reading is **18.5** in
